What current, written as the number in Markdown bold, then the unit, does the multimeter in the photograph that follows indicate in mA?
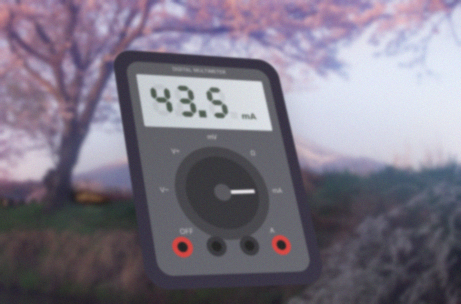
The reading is **43.5** mA
